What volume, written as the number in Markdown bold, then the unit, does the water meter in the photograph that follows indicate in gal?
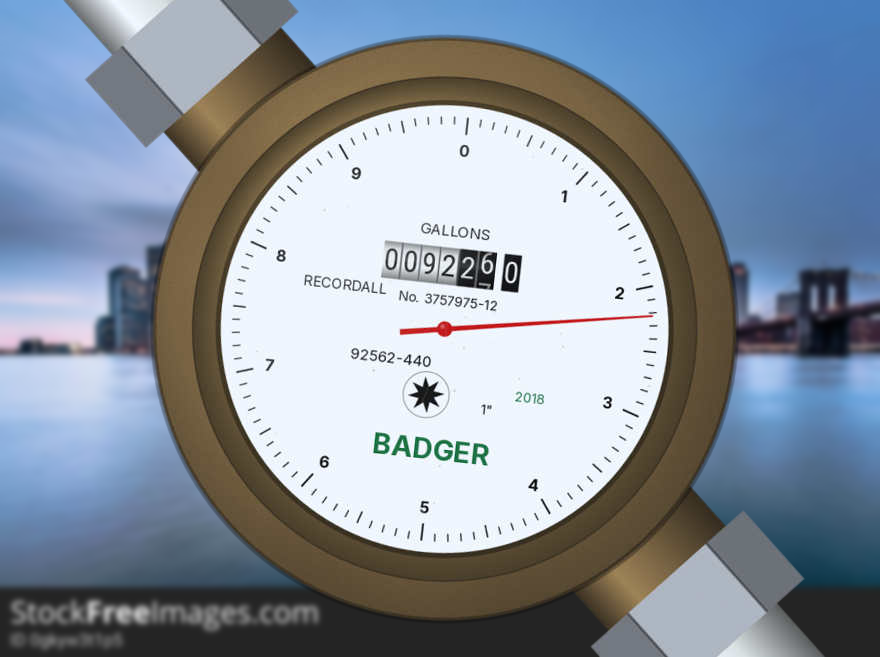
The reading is **92262.2** gal
